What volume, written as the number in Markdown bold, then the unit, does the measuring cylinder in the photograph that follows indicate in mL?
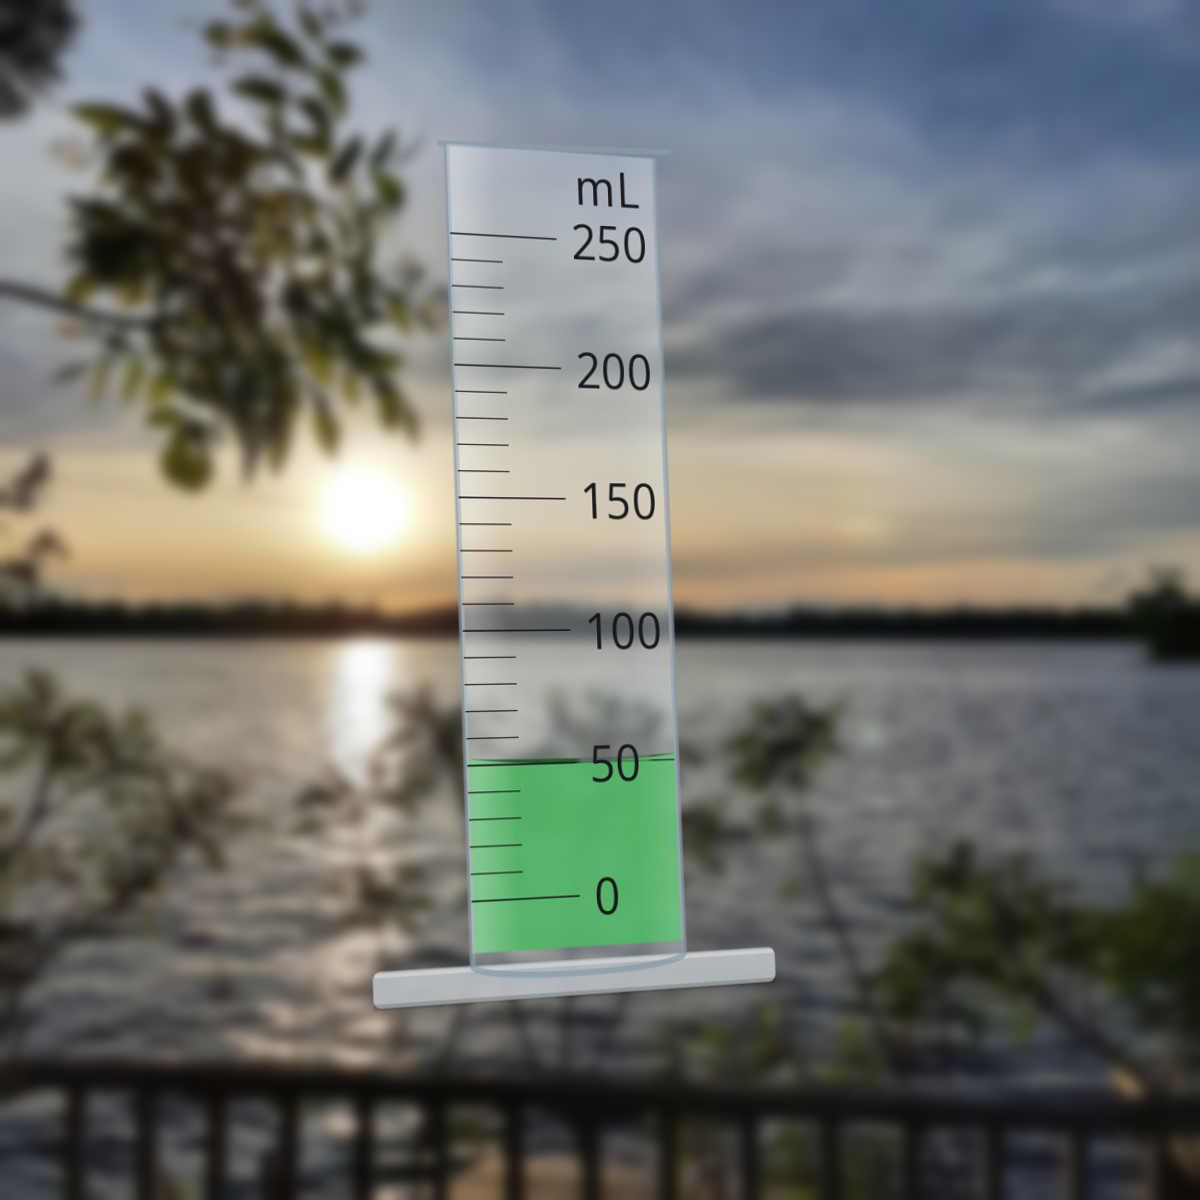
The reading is **50** mL
